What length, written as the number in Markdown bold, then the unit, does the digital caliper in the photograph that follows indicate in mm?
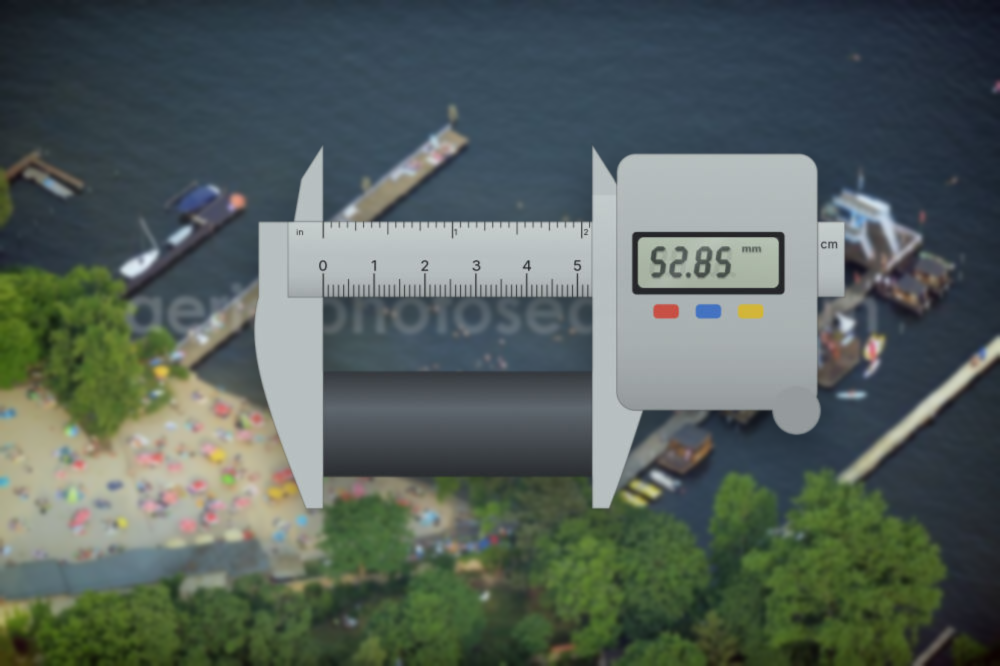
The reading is **52.85** mm
